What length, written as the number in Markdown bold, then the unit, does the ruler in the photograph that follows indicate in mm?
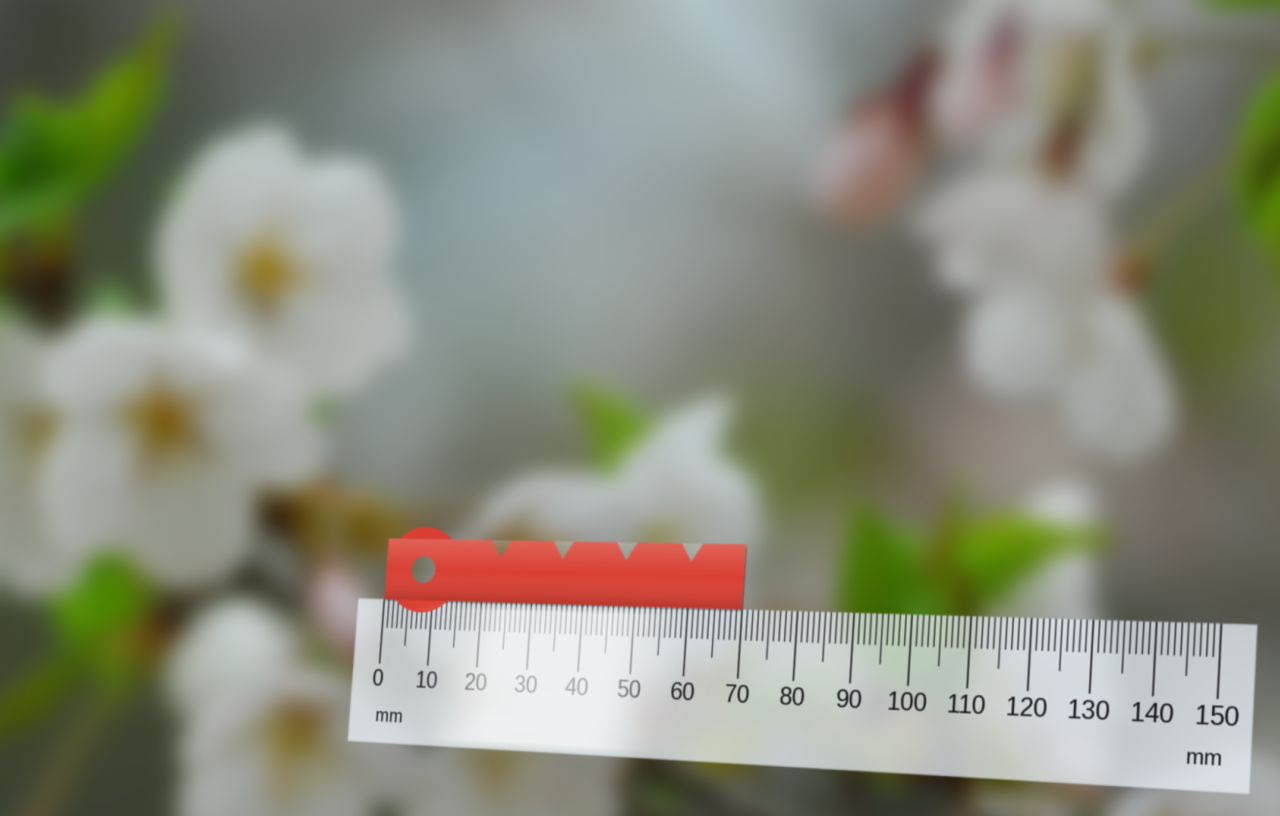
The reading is **70** mm
